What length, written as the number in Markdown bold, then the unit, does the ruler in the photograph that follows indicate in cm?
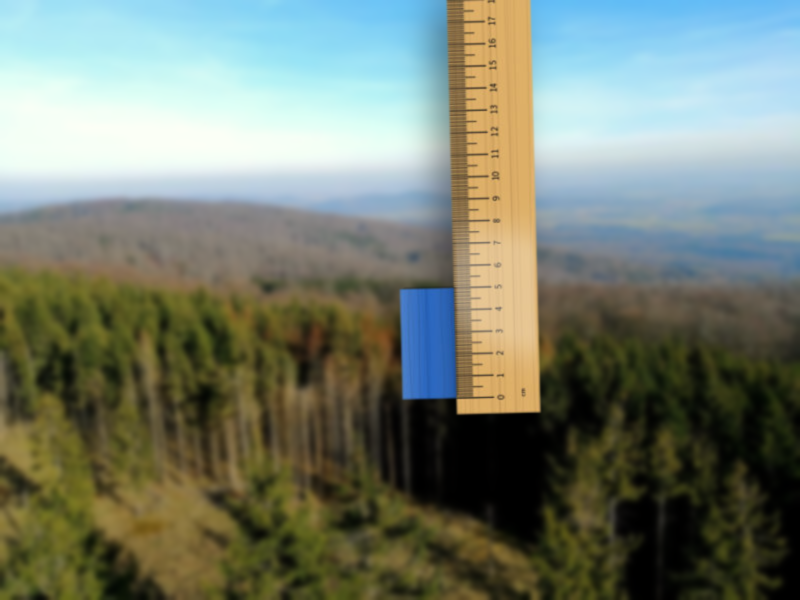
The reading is **5** cm
